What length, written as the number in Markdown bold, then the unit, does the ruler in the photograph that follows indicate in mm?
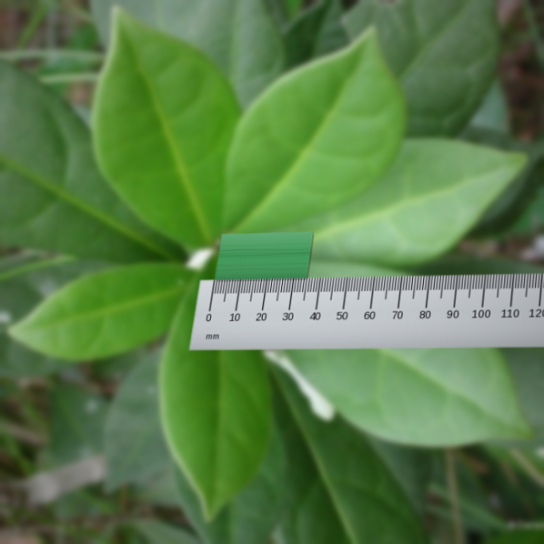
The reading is **35** mm
